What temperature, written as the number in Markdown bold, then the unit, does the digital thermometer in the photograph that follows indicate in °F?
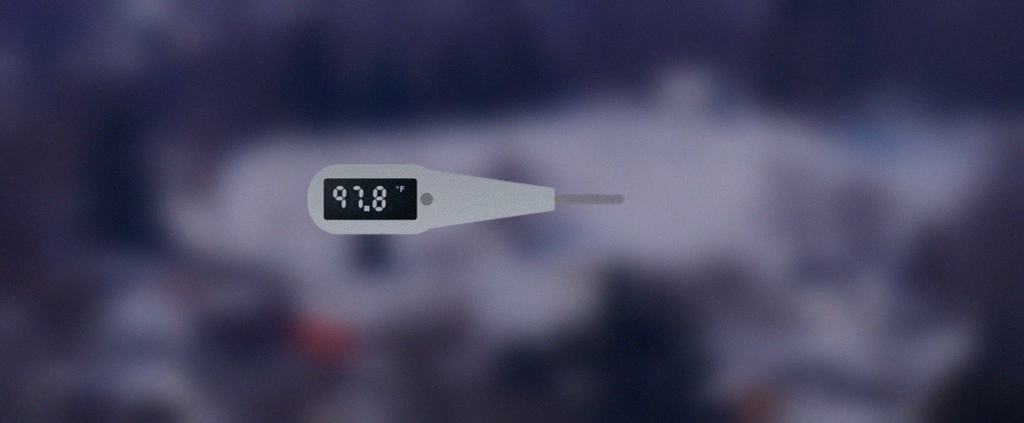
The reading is **97.8** °F
